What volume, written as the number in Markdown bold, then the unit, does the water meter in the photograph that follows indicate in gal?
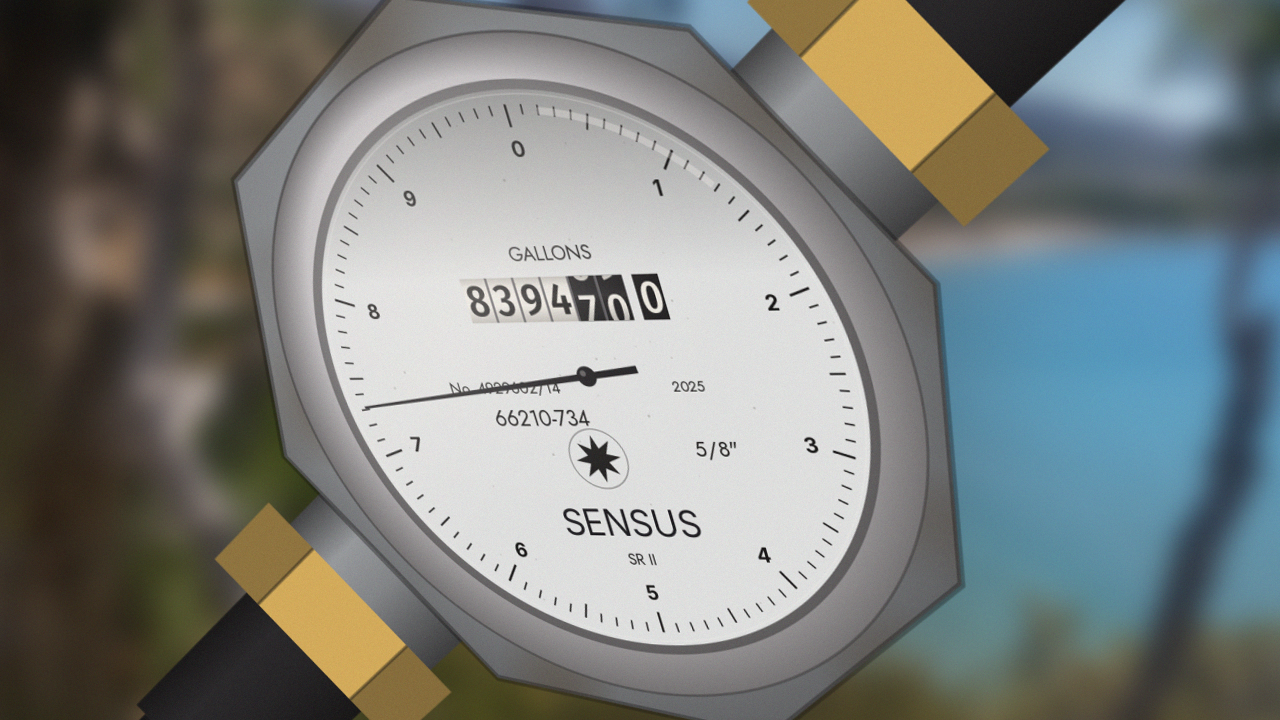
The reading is **8394697.3** gal
